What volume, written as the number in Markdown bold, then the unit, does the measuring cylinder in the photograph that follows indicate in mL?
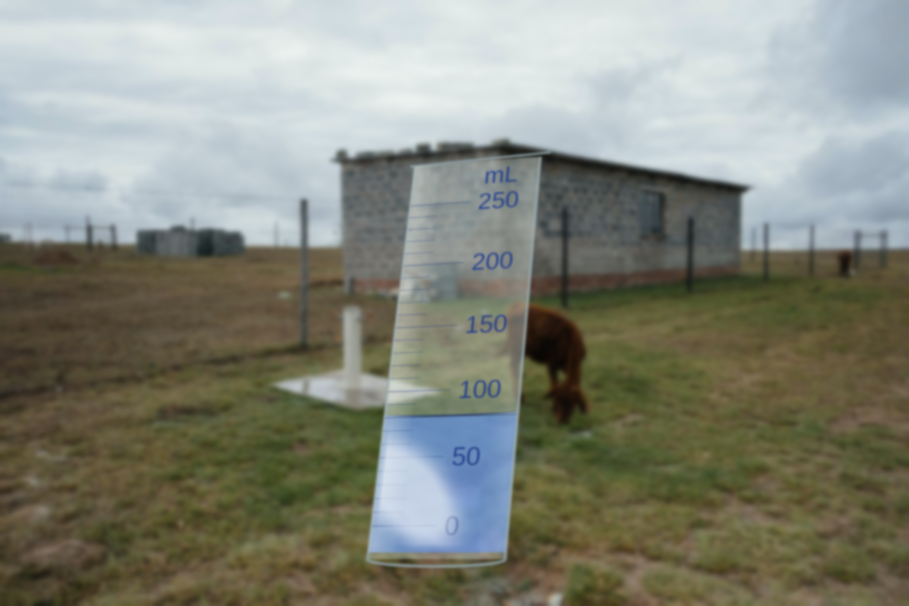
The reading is **80** mL
